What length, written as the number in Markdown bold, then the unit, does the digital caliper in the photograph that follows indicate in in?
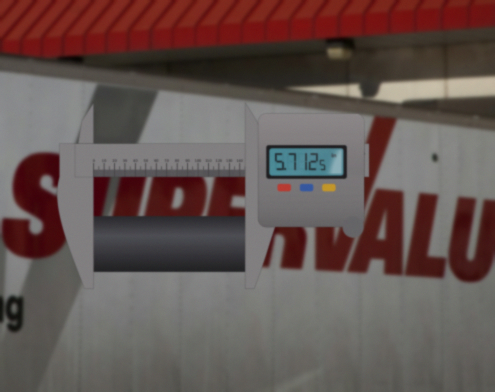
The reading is **5.7125** in
